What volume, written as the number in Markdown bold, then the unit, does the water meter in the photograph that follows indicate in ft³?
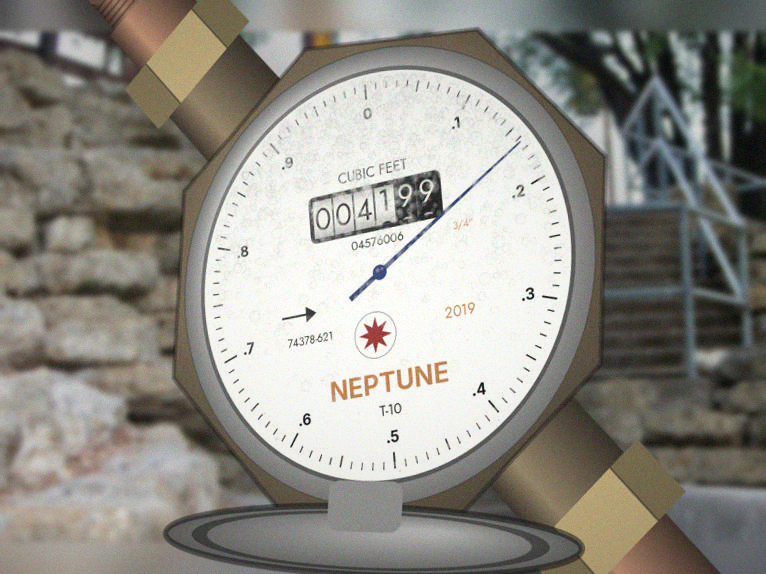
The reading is **4199.16** ft³
